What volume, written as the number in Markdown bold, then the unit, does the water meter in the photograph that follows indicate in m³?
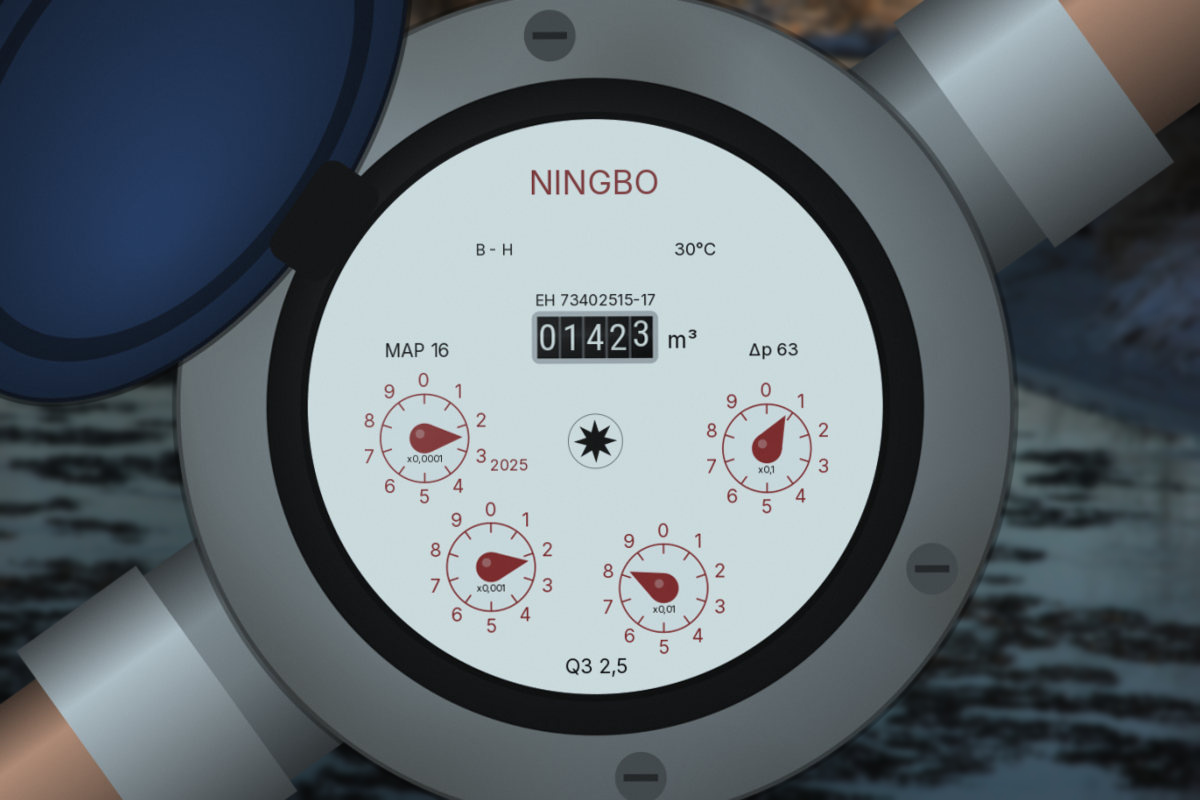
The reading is **1423.0822** m³
